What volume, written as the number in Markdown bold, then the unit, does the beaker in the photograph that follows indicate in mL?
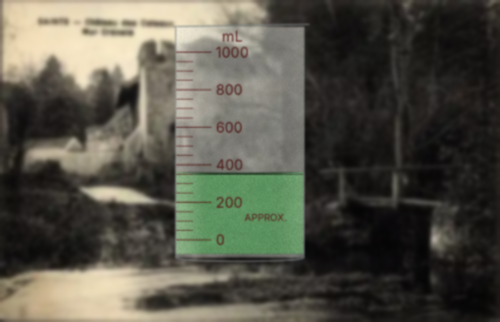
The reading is **350** mL
